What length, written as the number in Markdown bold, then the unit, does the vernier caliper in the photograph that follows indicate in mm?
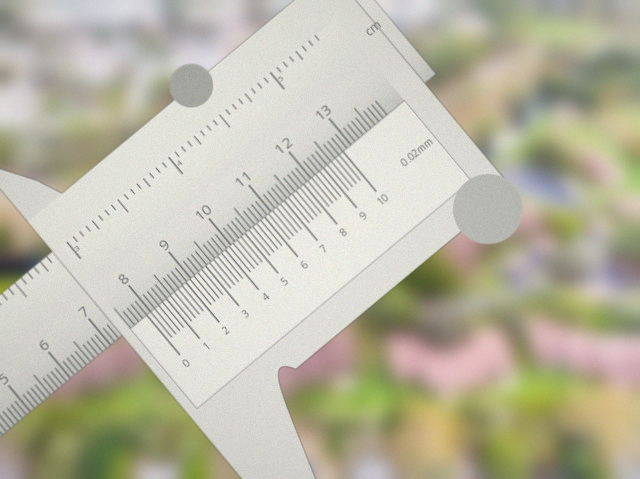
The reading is **79.0** mm
